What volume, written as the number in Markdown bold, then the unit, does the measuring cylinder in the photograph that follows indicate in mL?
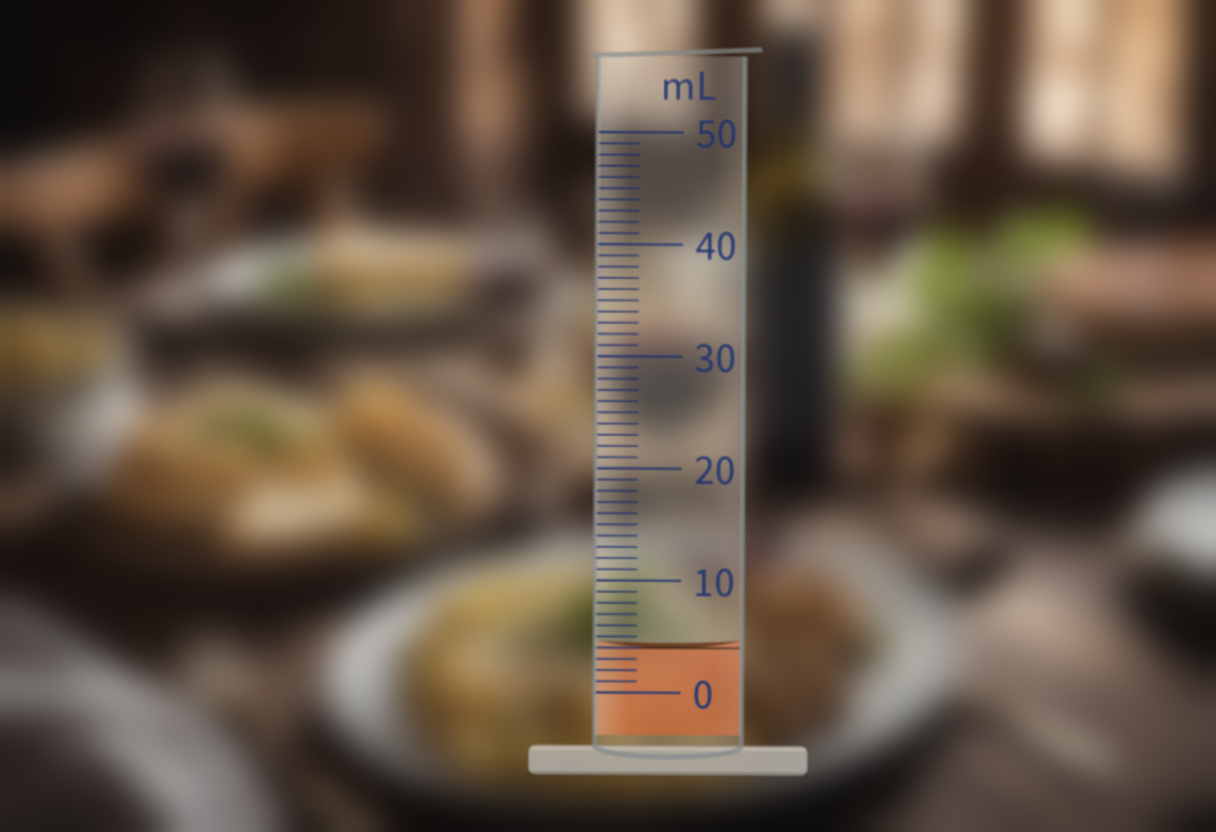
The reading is **4** mL
